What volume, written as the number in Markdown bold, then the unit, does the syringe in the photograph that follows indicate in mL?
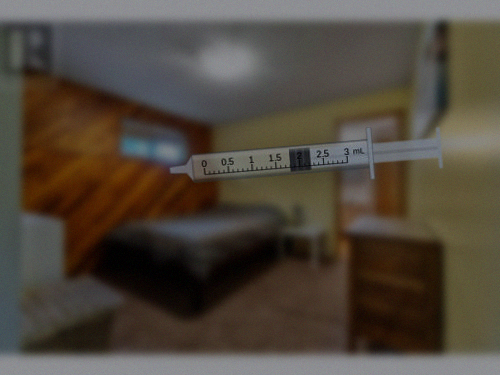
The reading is **1.8** mL
